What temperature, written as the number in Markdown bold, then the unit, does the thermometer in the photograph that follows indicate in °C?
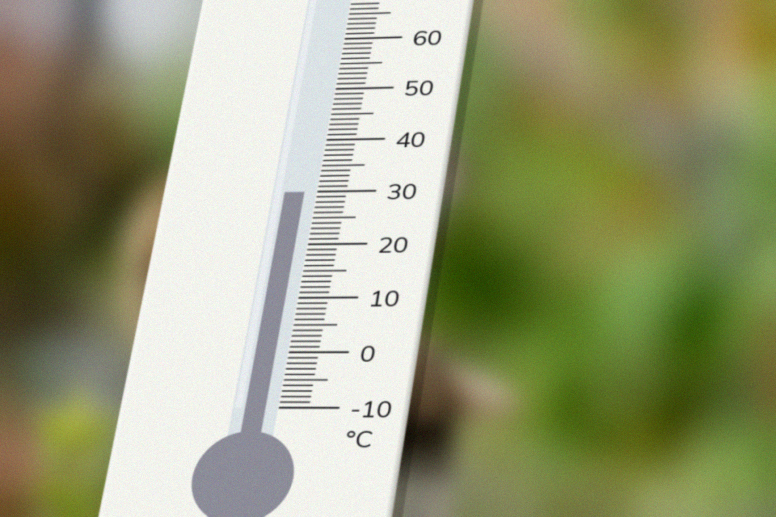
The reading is **30** °C
